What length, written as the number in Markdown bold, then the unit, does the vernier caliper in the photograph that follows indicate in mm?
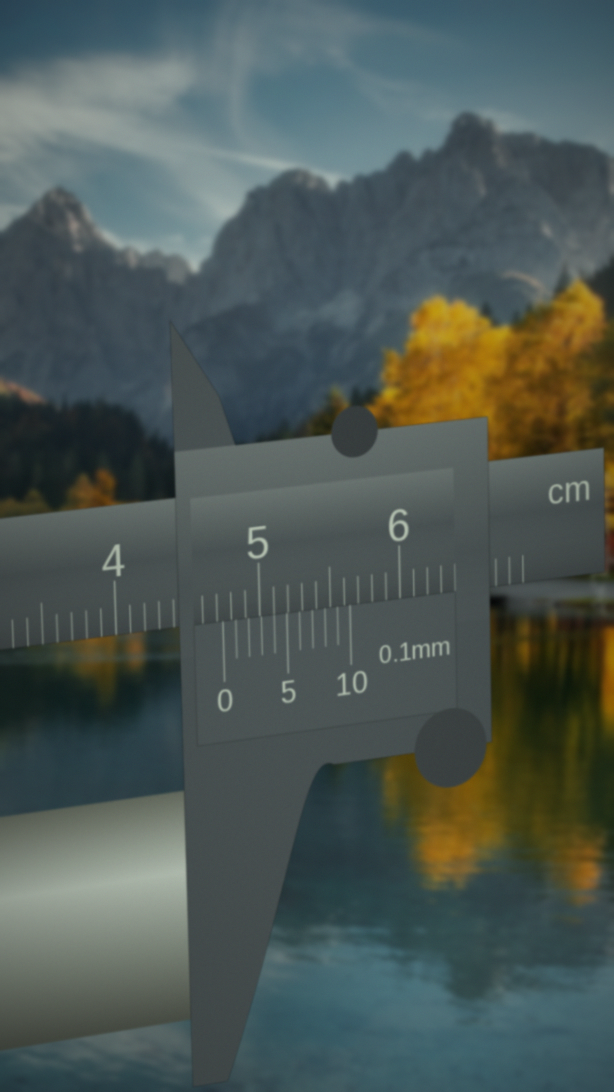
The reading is **47.4** mm
